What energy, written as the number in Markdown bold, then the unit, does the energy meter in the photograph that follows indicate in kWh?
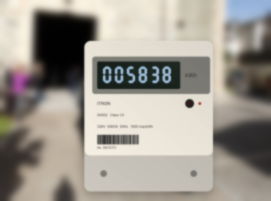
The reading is **5838** kWh
